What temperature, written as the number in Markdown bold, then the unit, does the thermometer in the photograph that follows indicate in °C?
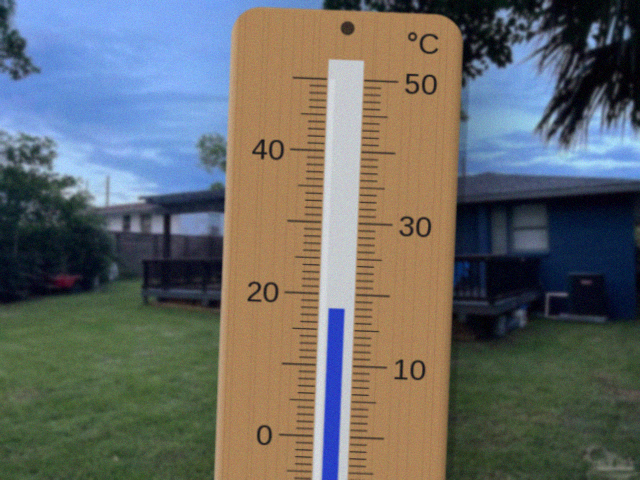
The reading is **18** °C
